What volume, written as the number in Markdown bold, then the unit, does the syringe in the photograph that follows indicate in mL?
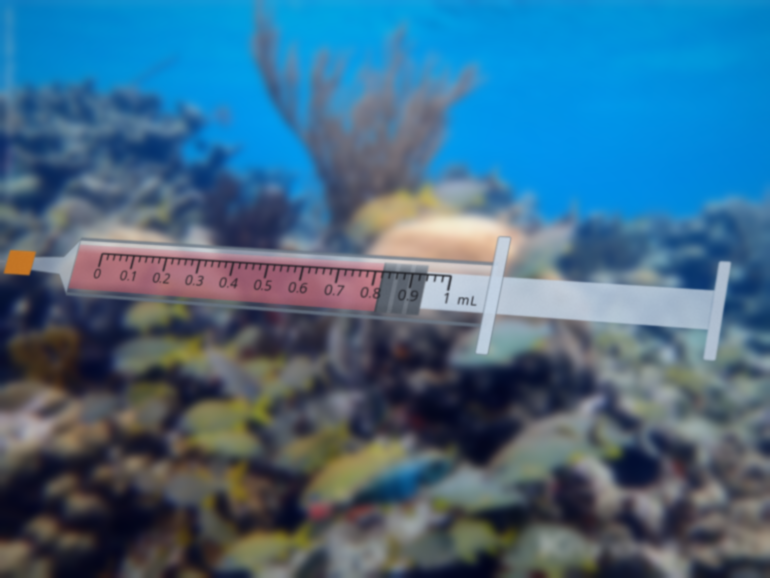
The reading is **0.82** mL
